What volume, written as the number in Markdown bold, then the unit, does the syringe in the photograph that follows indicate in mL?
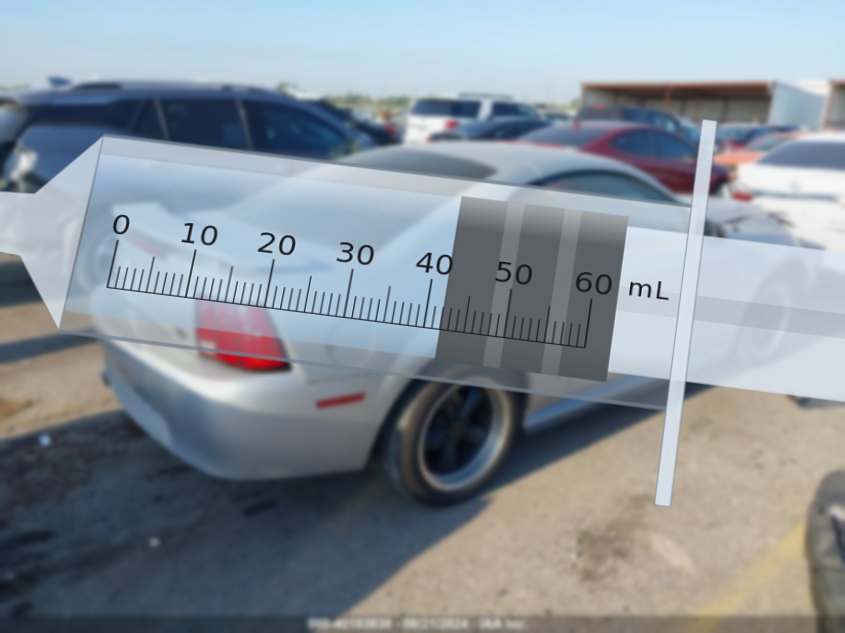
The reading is **42** mL
